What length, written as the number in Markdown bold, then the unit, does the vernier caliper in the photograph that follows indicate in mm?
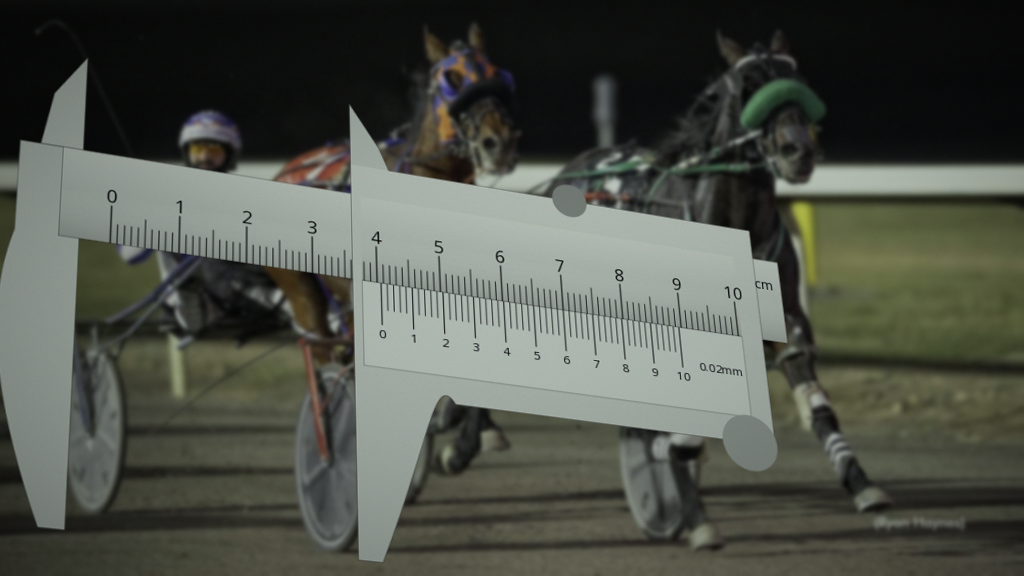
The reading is **40.6** mm
